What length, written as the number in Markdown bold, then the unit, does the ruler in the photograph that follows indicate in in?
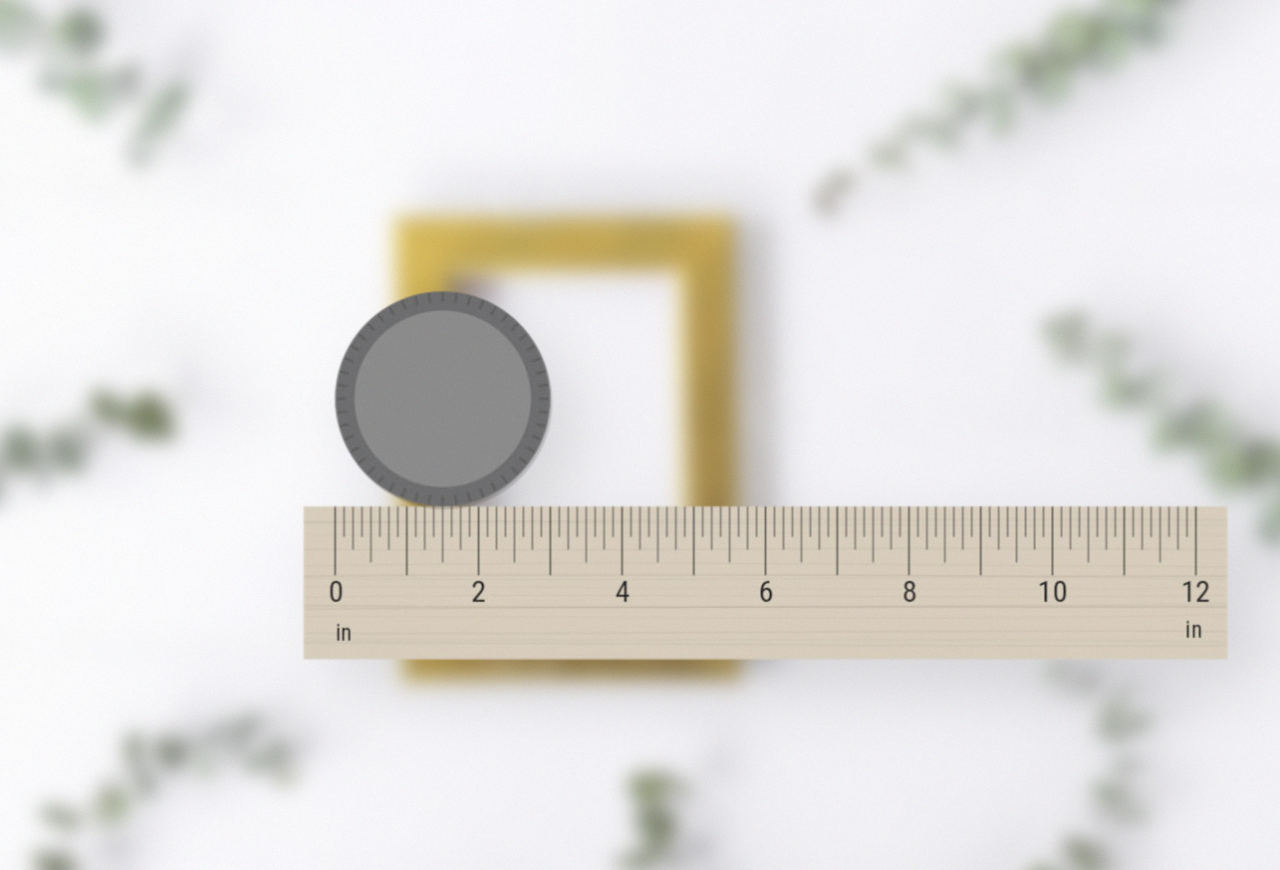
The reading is **3** in
